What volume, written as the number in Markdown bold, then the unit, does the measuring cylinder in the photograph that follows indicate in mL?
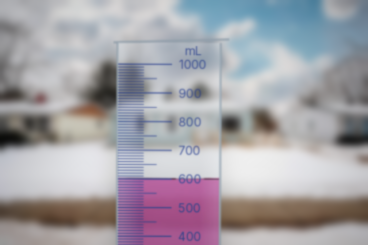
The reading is **600** mL
